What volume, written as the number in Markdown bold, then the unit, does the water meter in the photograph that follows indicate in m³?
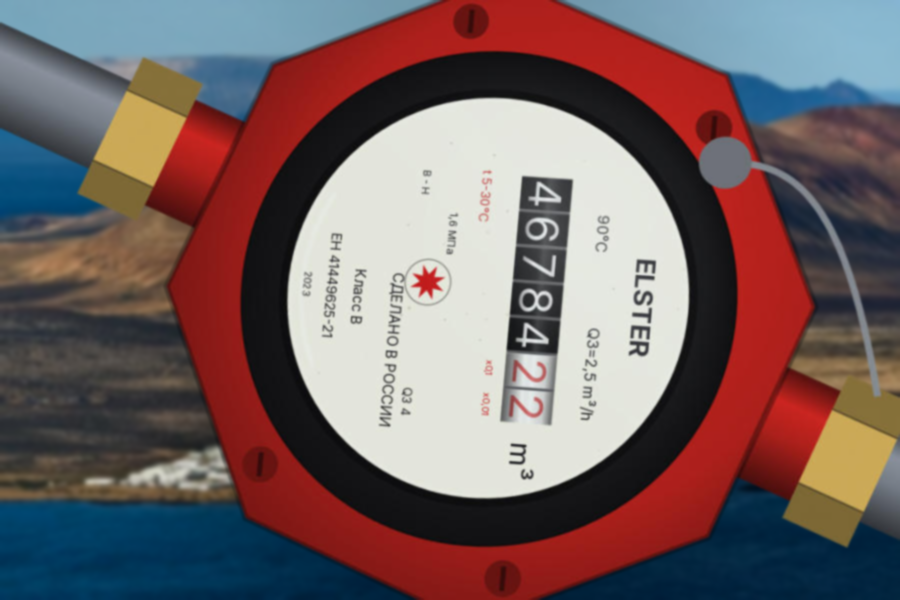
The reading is **46784.22** m³
